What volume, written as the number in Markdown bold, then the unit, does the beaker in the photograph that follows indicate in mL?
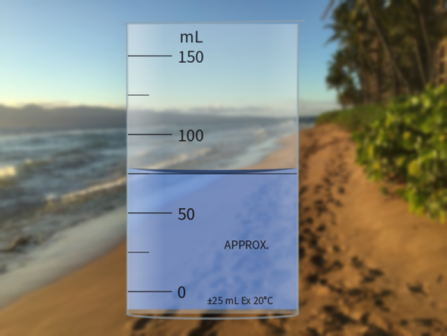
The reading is **75** mL
